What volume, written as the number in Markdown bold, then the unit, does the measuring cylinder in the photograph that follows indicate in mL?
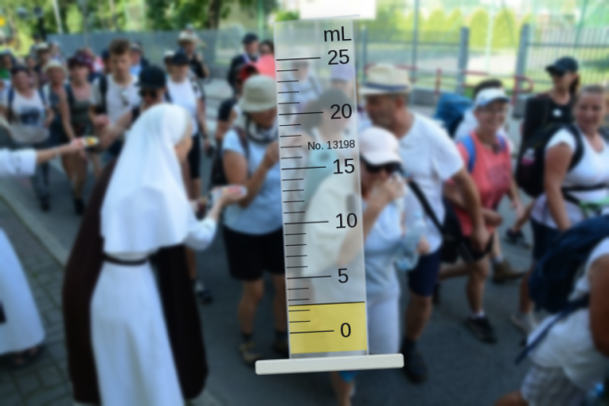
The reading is **2.5** mL
